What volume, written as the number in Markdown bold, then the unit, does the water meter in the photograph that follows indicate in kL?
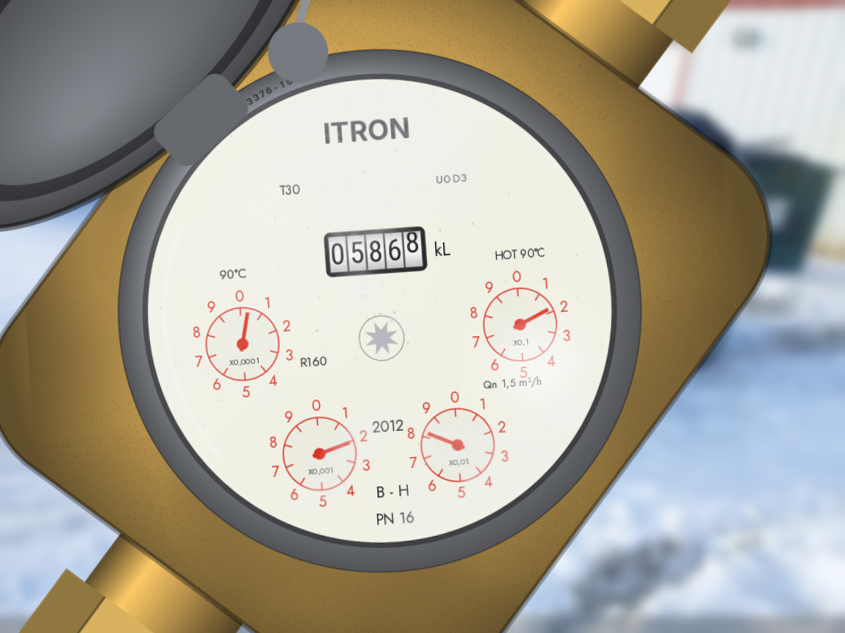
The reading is **5868.1820** kL
